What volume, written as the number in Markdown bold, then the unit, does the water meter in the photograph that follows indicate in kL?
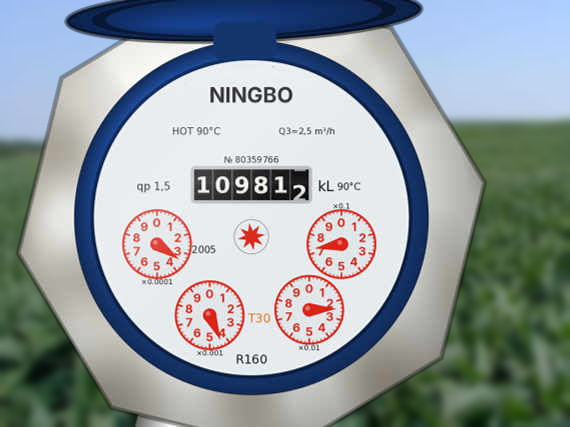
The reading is **109811.7243** kL
